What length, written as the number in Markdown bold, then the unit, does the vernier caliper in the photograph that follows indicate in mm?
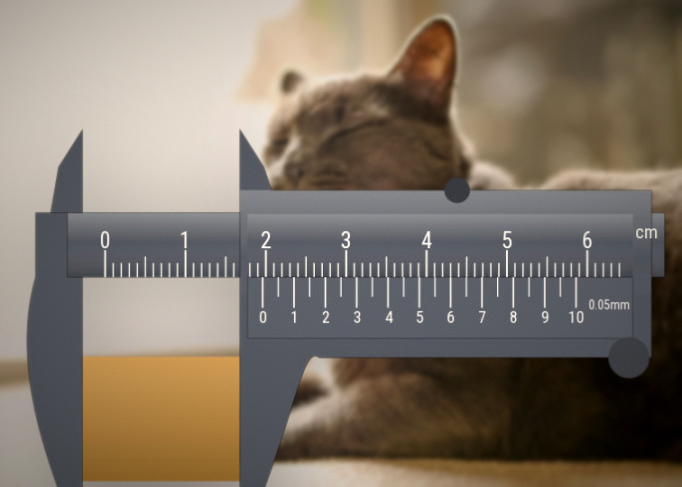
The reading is **19.6** mm
